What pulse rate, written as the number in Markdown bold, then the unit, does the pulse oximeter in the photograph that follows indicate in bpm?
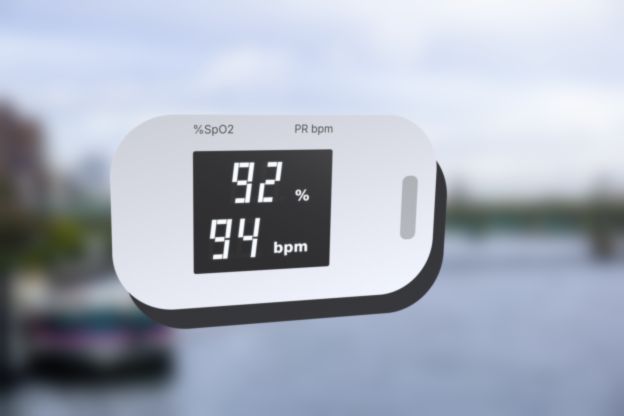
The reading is **94** bpm
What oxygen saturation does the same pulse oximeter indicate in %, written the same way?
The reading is **92** %
